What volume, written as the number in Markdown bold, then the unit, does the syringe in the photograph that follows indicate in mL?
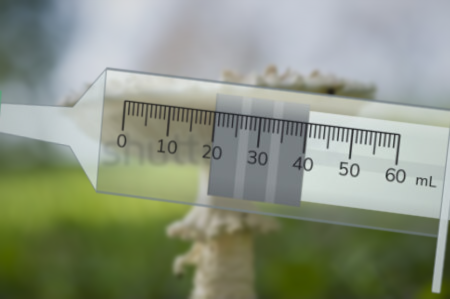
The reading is **20** mL
